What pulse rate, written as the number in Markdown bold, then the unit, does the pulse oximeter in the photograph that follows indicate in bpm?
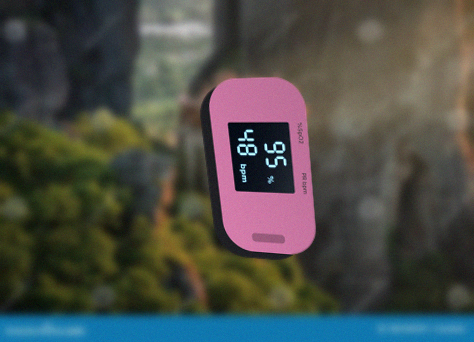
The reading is **48** bpm
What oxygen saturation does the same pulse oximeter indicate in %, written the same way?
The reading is **95** %
